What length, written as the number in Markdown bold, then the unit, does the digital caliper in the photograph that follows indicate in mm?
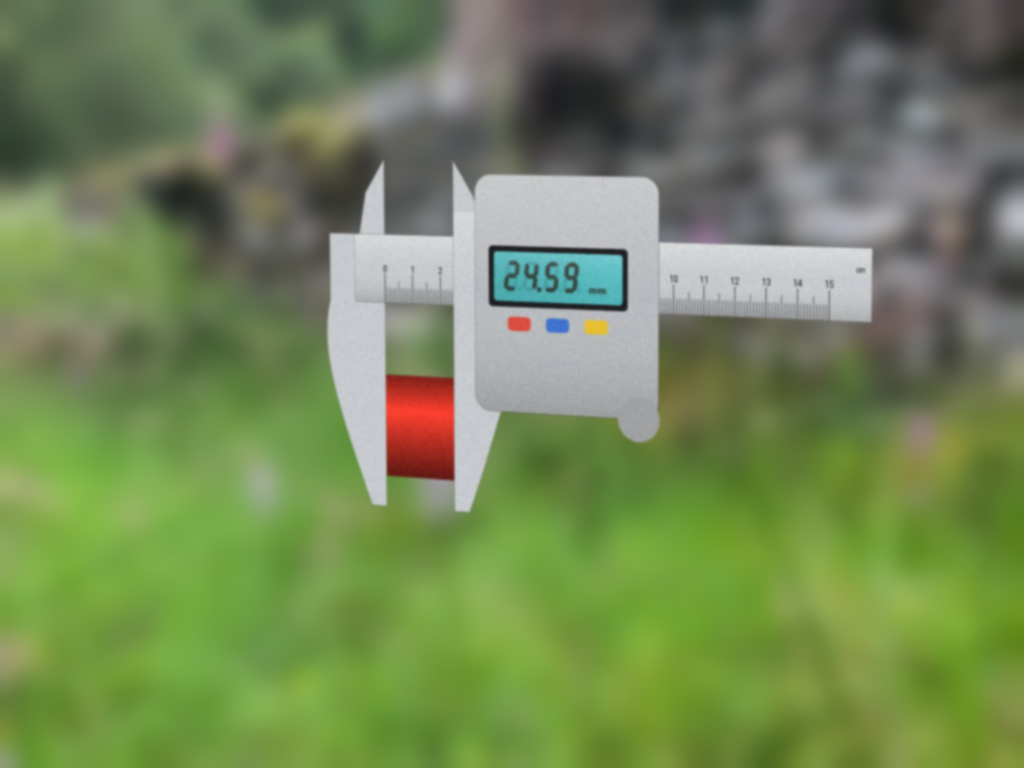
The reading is **24.59** mm
